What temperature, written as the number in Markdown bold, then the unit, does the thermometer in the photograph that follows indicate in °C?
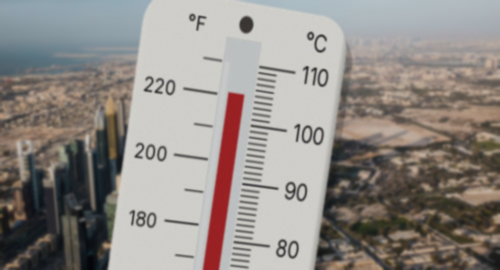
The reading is **105** °C
